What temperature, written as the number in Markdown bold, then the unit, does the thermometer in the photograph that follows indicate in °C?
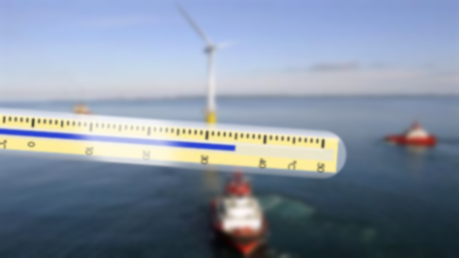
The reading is **35** °C
